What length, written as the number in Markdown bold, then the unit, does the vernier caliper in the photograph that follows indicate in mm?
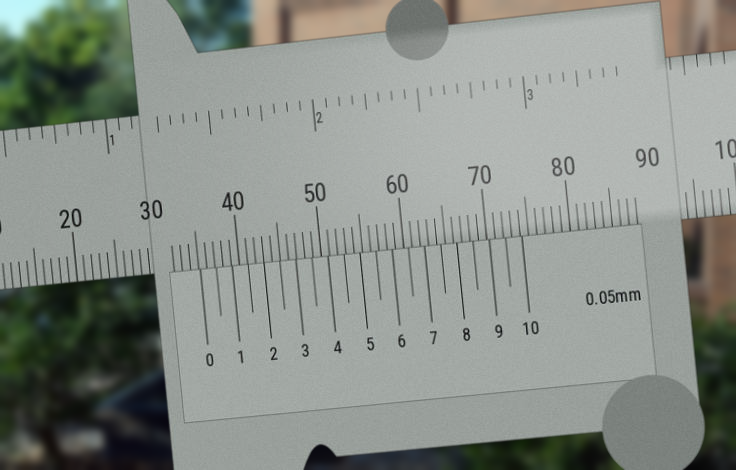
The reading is **35.2** mm
